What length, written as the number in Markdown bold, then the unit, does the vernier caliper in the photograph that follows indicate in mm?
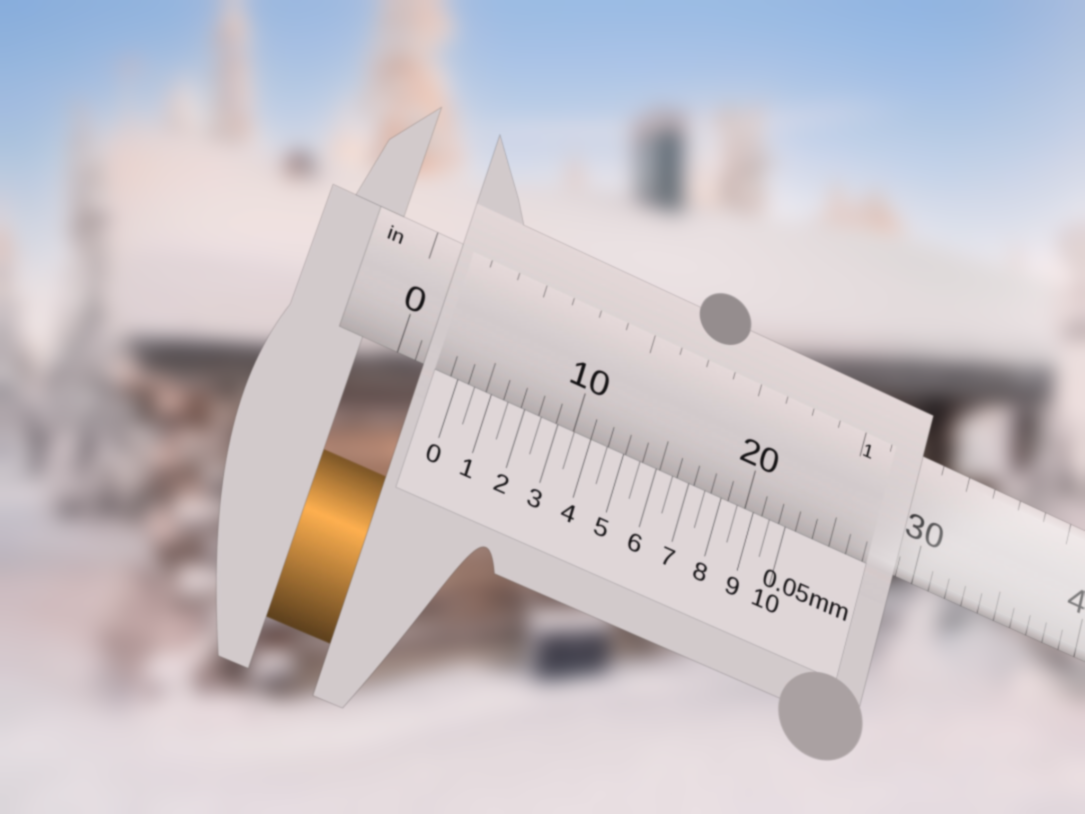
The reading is **3.4** mm
